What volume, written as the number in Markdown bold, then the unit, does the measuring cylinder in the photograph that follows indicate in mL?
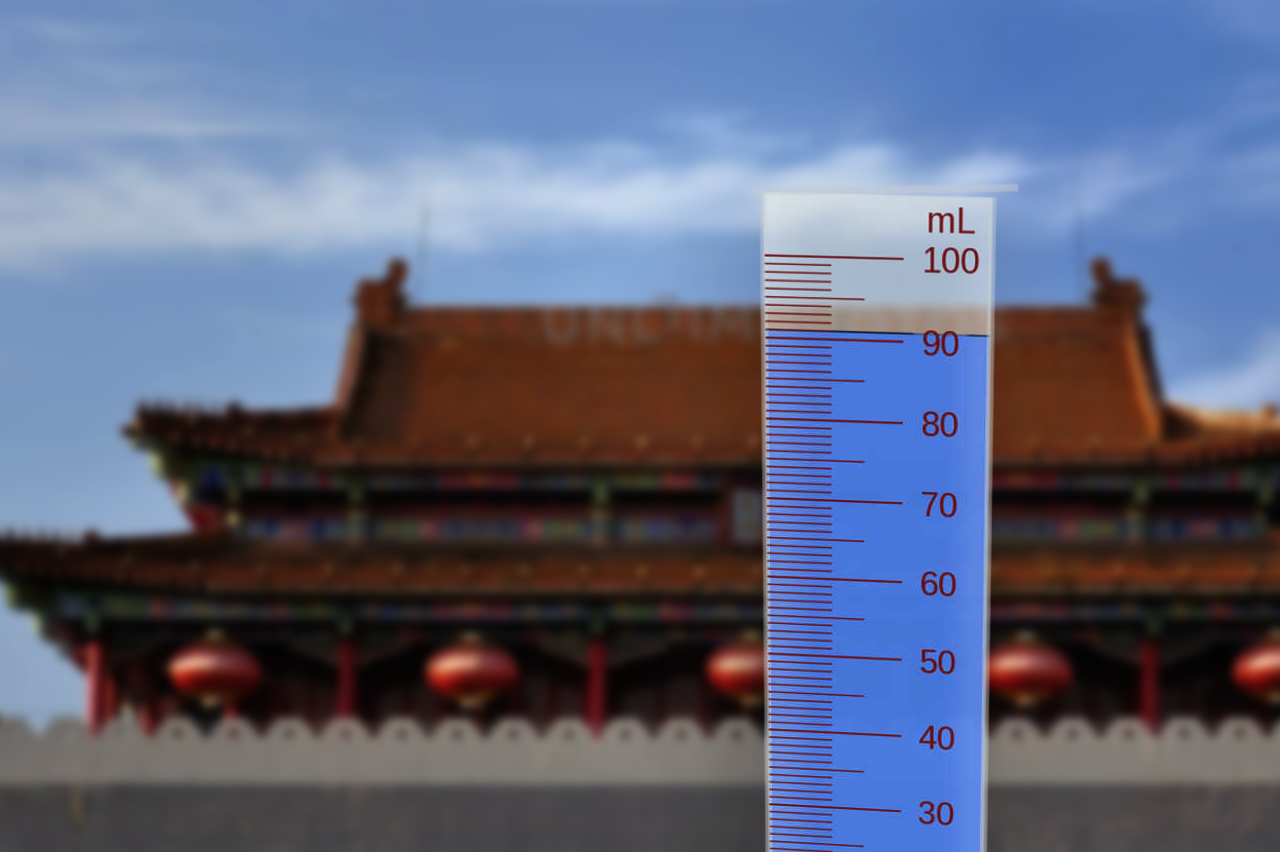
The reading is **91** mL
